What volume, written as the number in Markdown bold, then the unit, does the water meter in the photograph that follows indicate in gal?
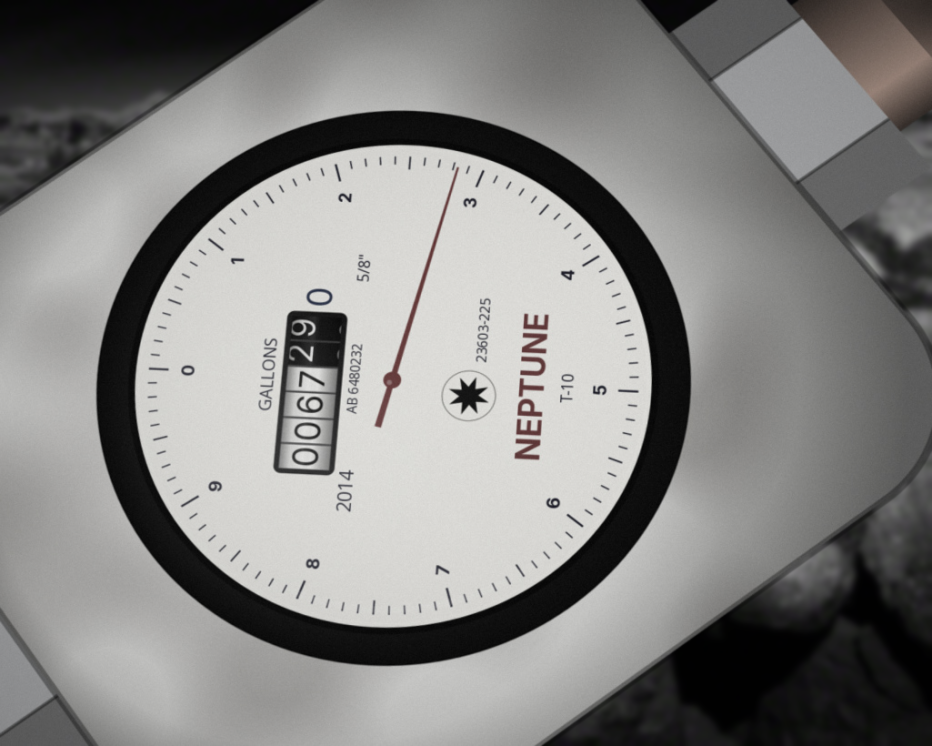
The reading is **67292.8** gal
